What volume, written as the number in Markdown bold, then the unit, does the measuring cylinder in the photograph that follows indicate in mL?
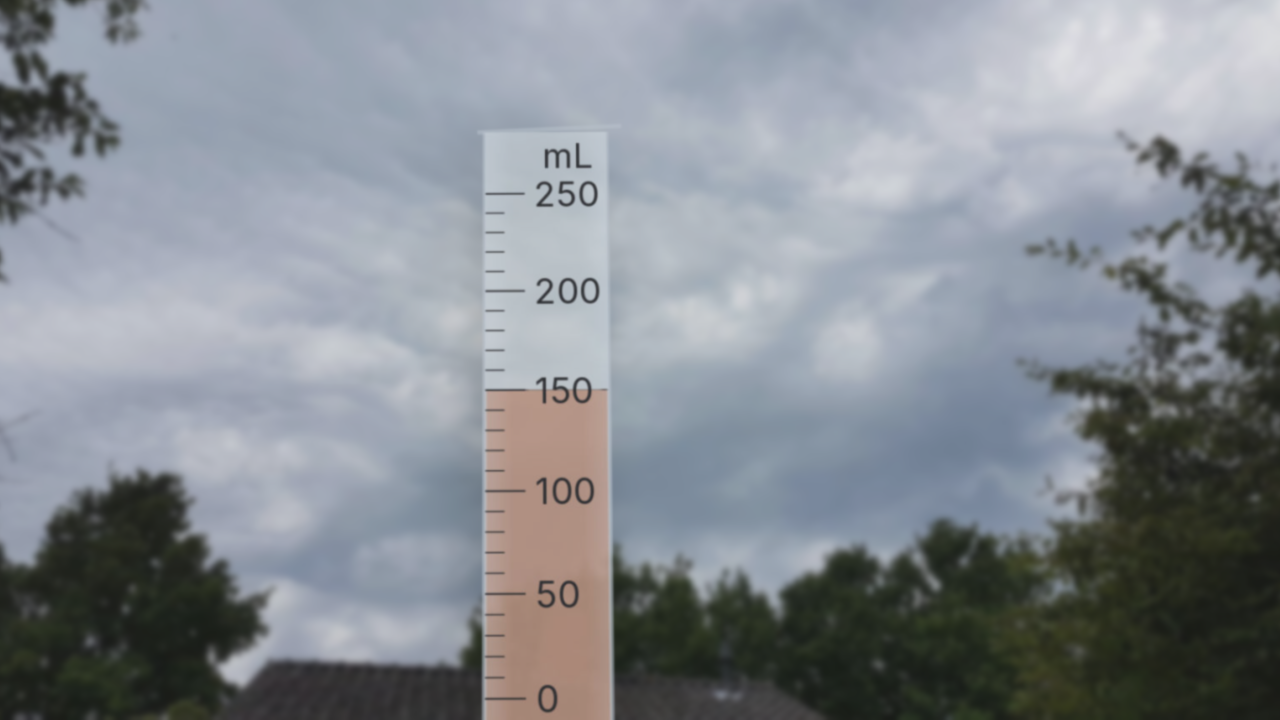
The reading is **150** mL
